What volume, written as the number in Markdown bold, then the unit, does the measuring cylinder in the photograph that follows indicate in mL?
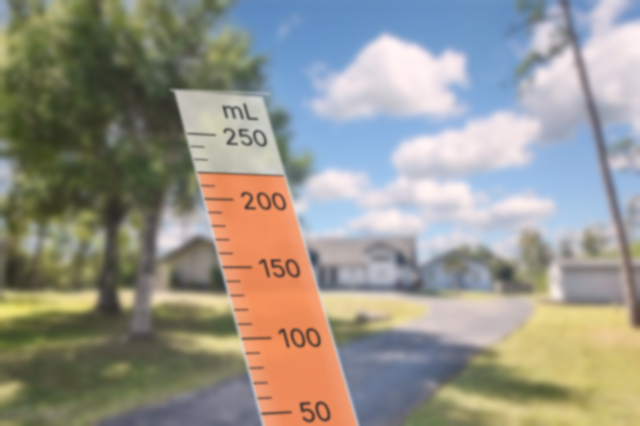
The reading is **220** mL
